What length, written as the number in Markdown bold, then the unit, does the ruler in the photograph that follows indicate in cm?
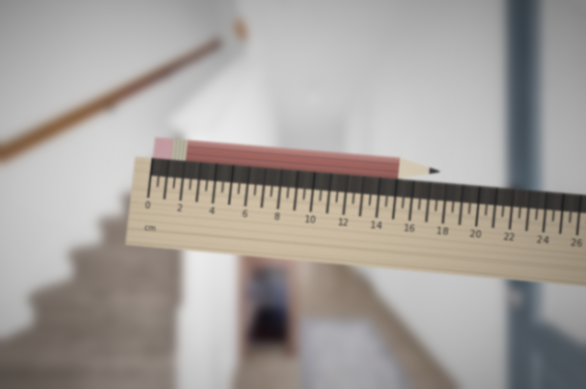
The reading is **17.5** cm
